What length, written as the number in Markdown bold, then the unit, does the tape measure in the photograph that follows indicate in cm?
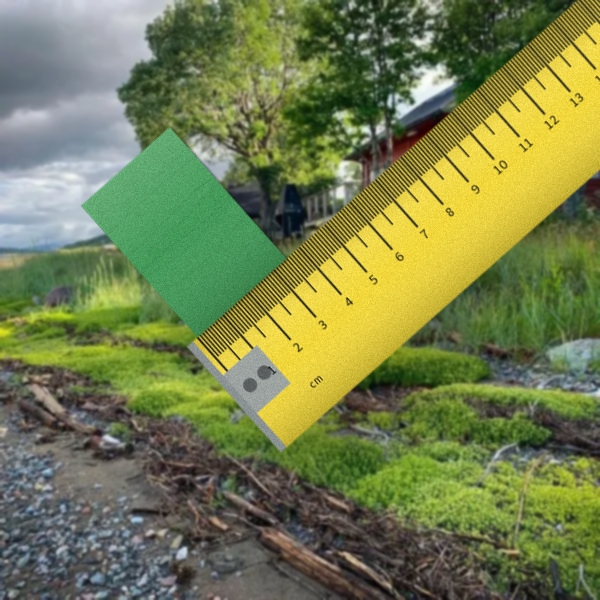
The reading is **3.5** cm
